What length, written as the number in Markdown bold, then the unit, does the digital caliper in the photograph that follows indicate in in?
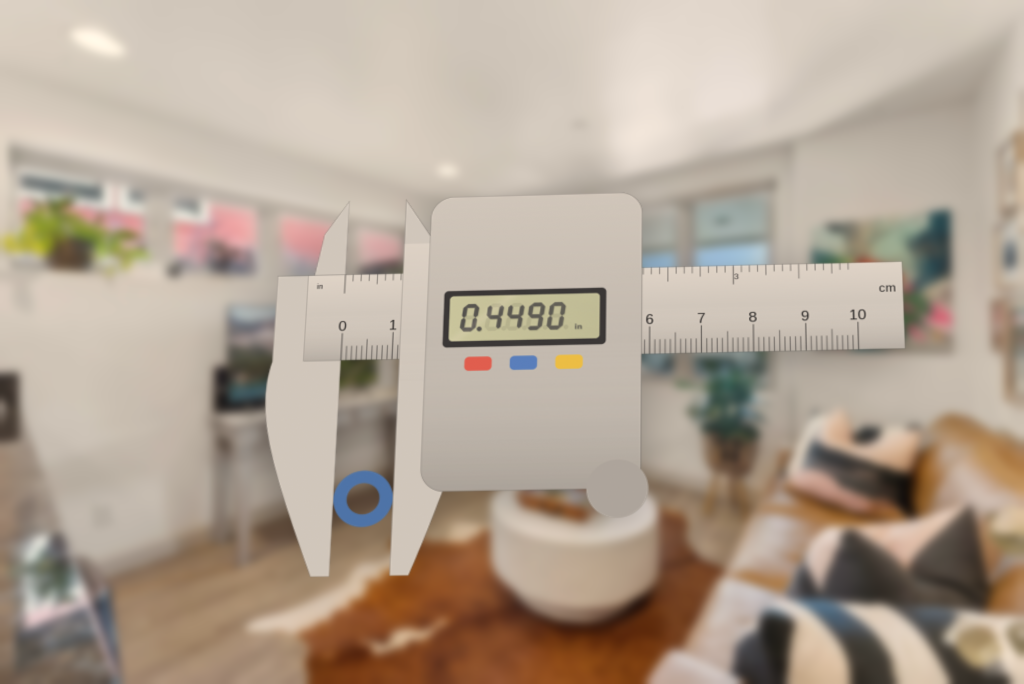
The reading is **0.4490** in
